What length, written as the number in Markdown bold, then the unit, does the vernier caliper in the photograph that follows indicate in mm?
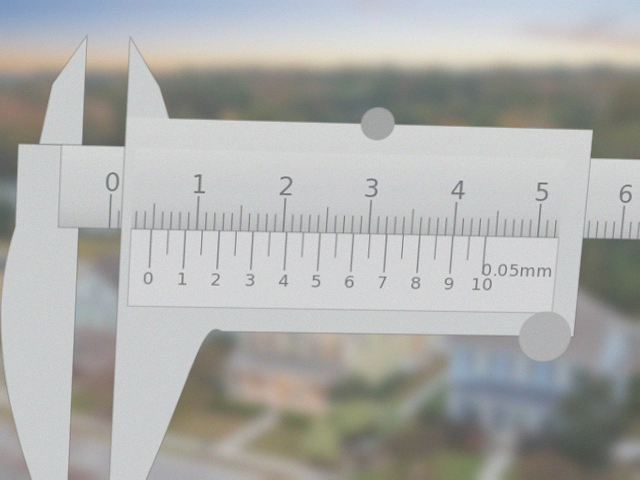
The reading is **4.8** mm
